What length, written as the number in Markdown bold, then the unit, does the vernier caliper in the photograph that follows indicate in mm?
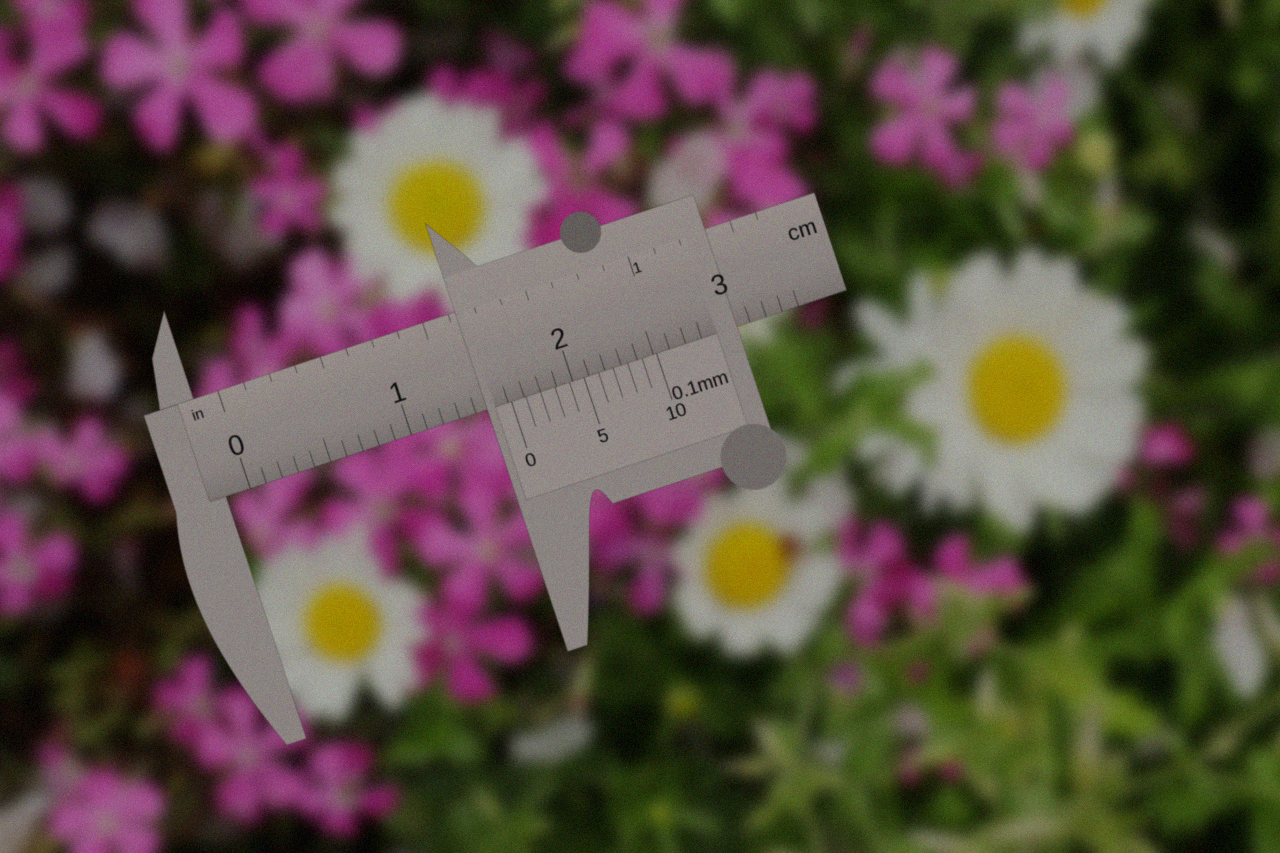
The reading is **16.2** mm
